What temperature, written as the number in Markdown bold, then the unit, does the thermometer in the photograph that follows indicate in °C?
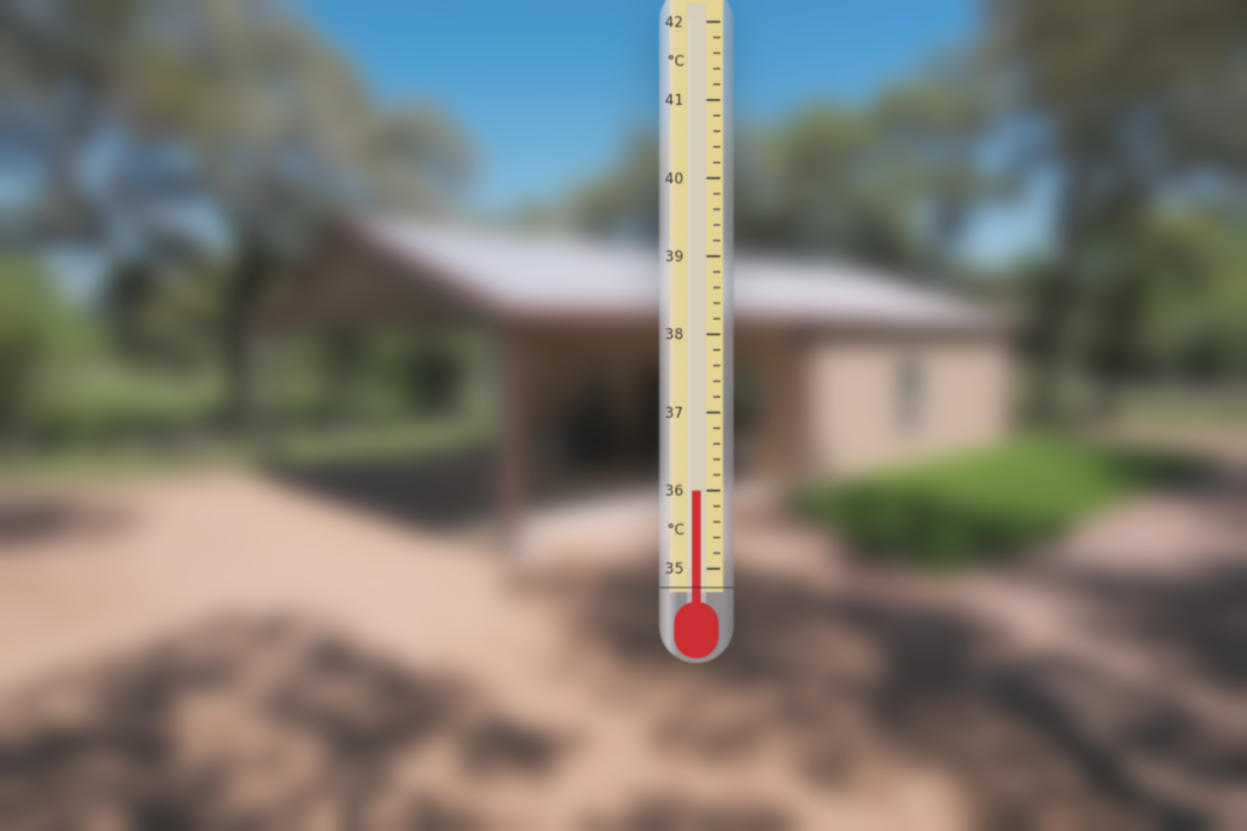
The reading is **36** °C
